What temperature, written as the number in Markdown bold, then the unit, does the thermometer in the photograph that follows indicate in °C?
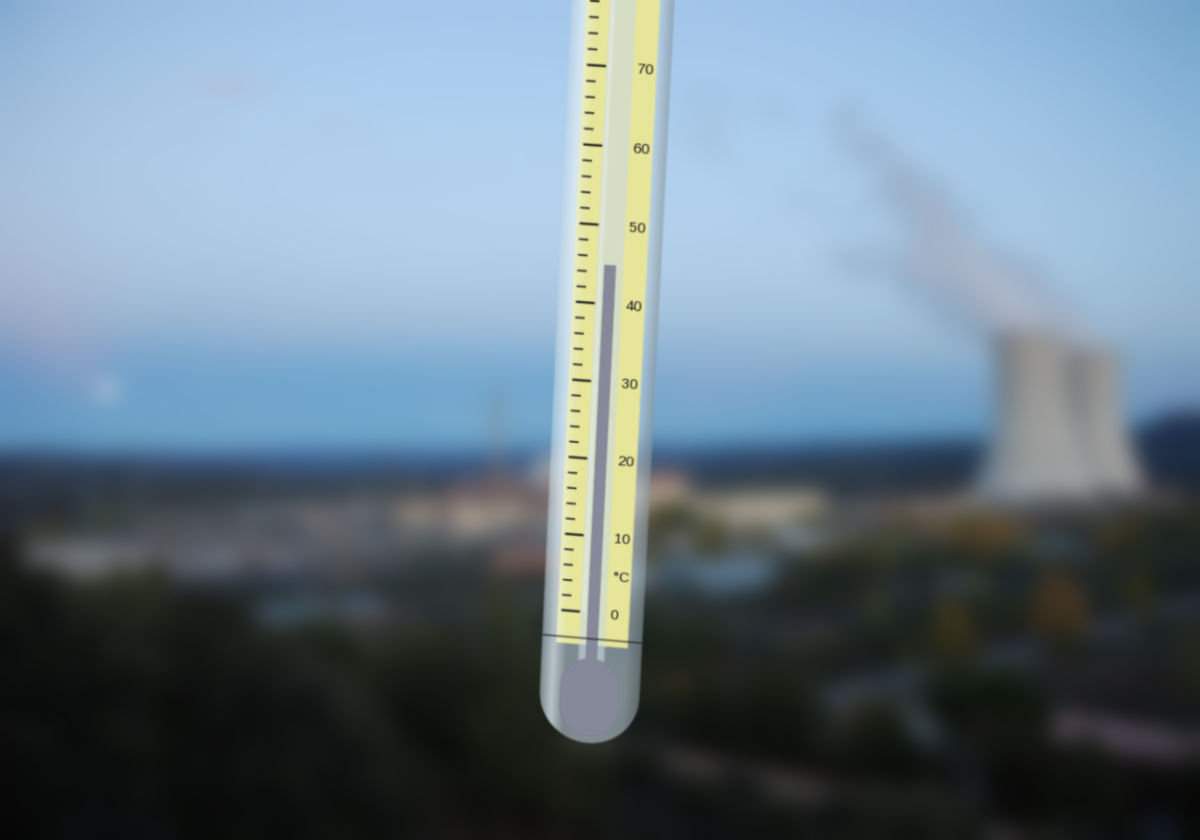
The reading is **45** °C
